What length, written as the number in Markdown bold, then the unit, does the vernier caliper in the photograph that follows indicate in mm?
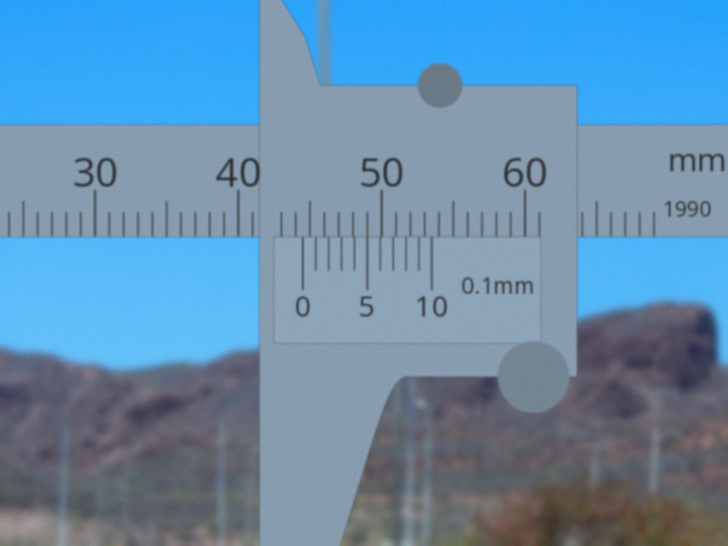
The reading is **44.5** mm
